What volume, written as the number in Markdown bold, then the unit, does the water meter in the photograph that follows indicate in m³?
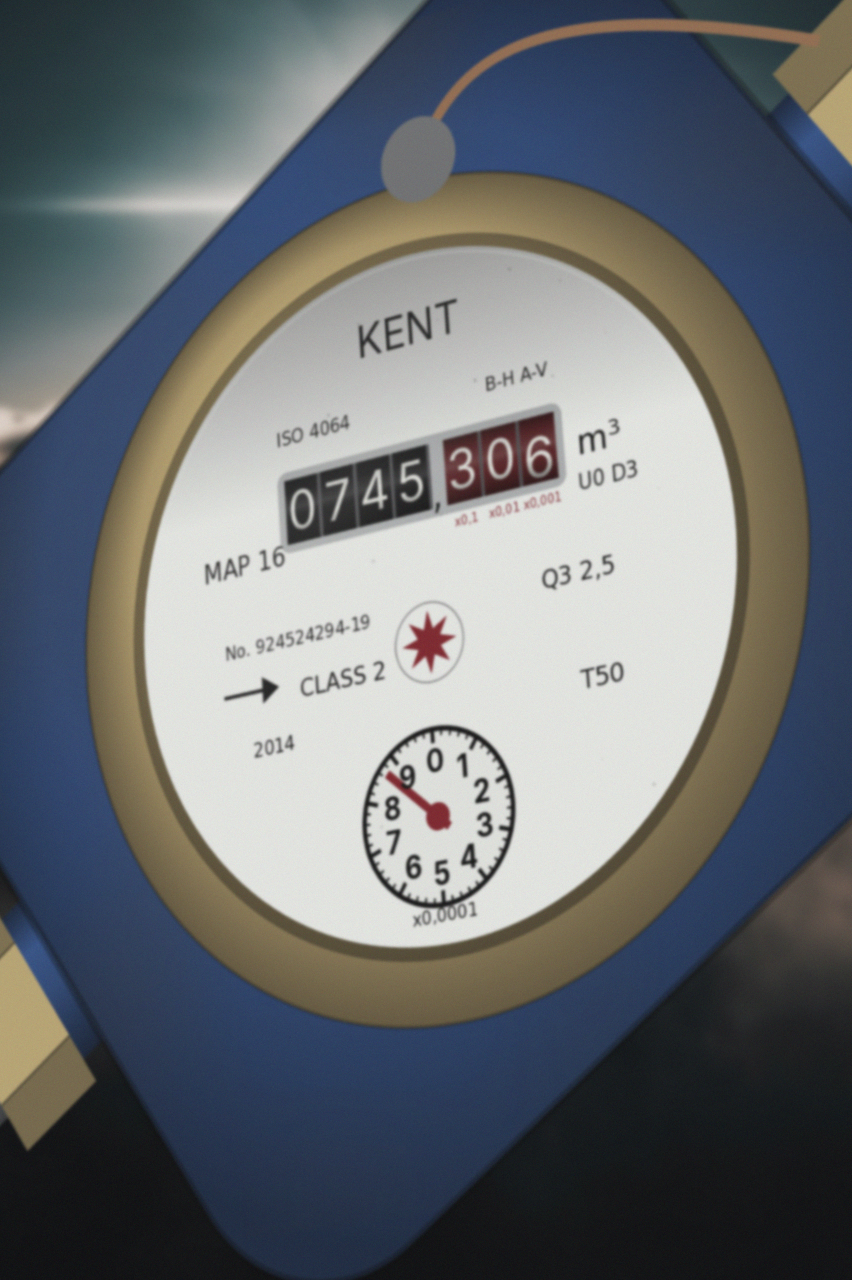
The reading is **745.3058** m³
